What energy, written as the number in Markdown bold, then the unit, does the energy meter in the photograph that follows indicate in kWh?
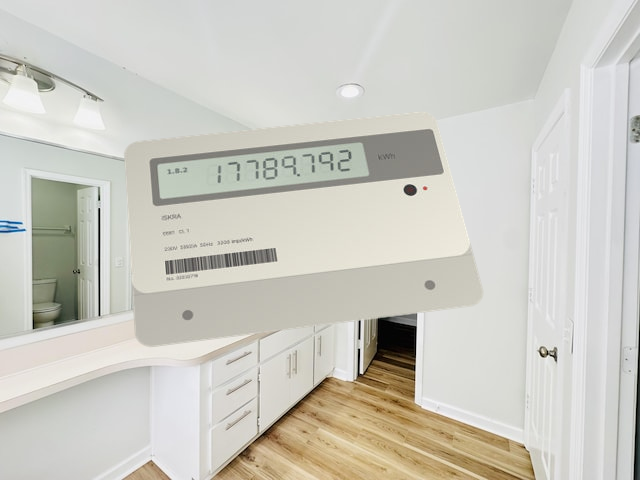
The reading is **17789.792** kWh
